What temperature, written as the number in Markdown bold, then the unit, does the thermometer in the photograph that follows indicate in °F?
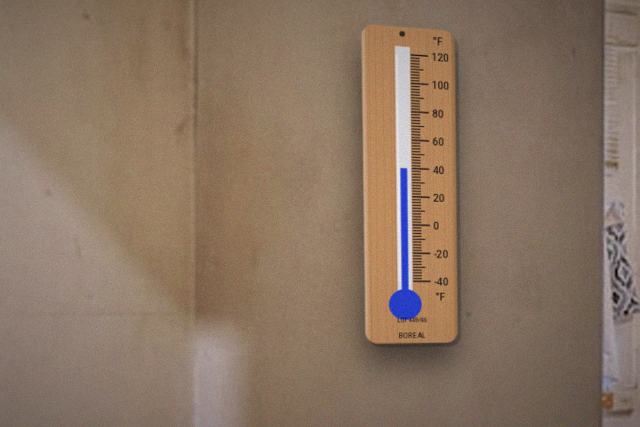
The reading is **40** °F
